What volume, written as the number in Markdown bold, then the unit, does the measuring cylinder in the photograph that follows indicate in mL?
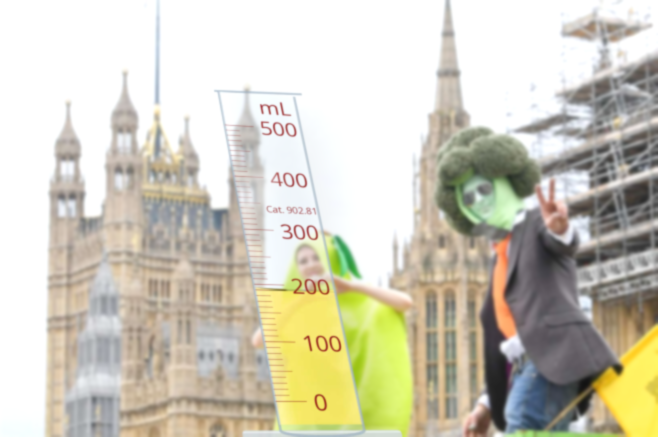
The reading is **190** mL
